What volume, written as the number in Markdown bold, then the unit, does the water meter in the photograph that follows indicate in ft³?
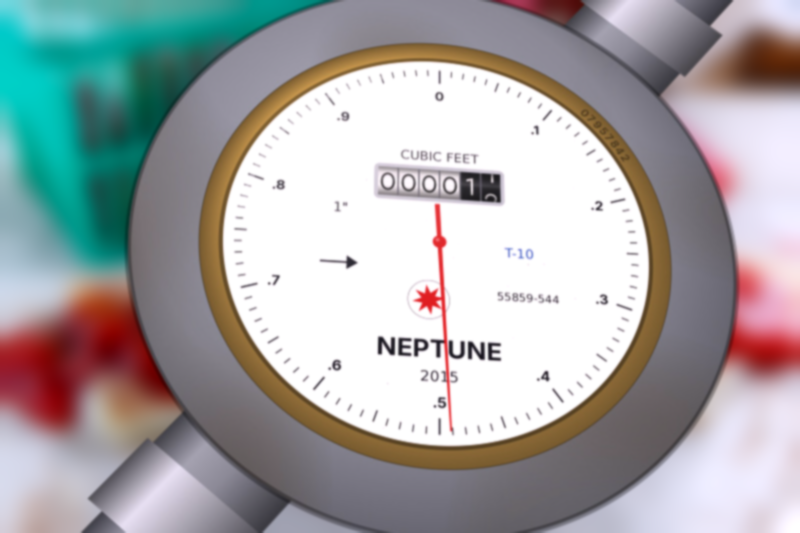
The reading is **11.49** ft³
